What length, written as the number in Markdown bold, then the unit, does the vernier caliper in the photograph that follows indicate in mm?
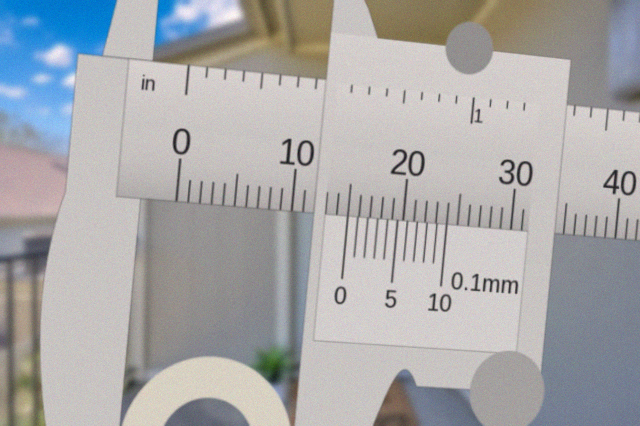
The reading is **15.0** mm
